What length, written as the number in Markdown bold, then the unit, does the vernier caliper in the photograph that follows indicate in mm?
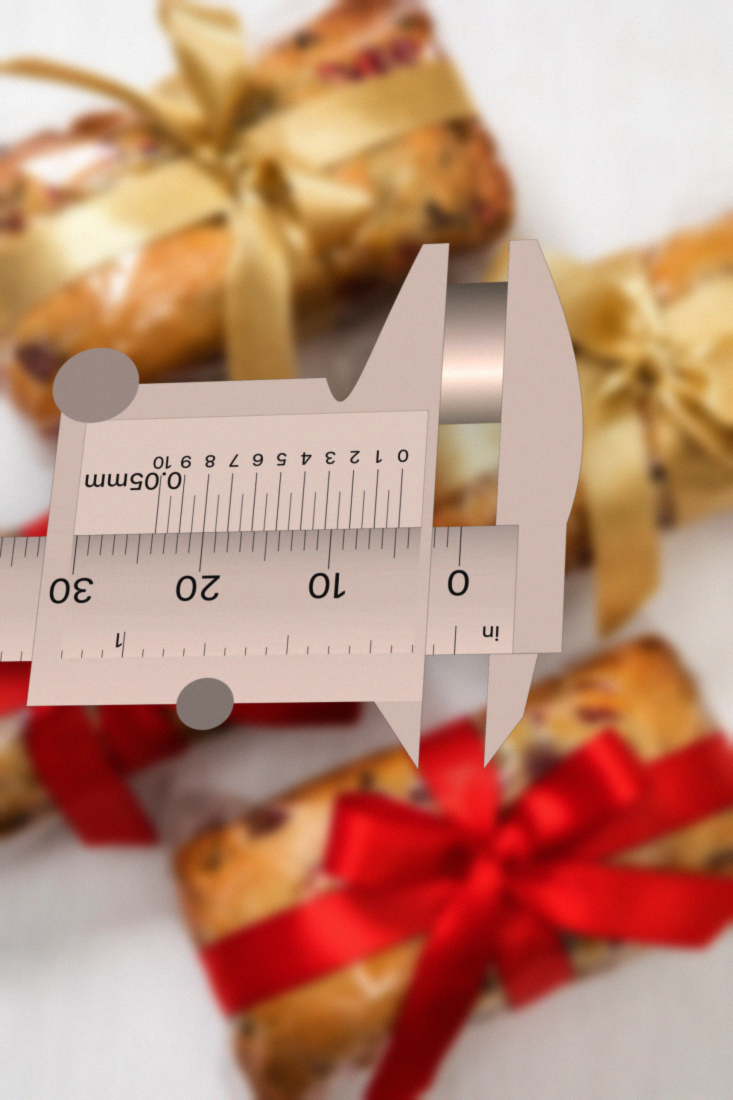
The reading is **4.8** mm
